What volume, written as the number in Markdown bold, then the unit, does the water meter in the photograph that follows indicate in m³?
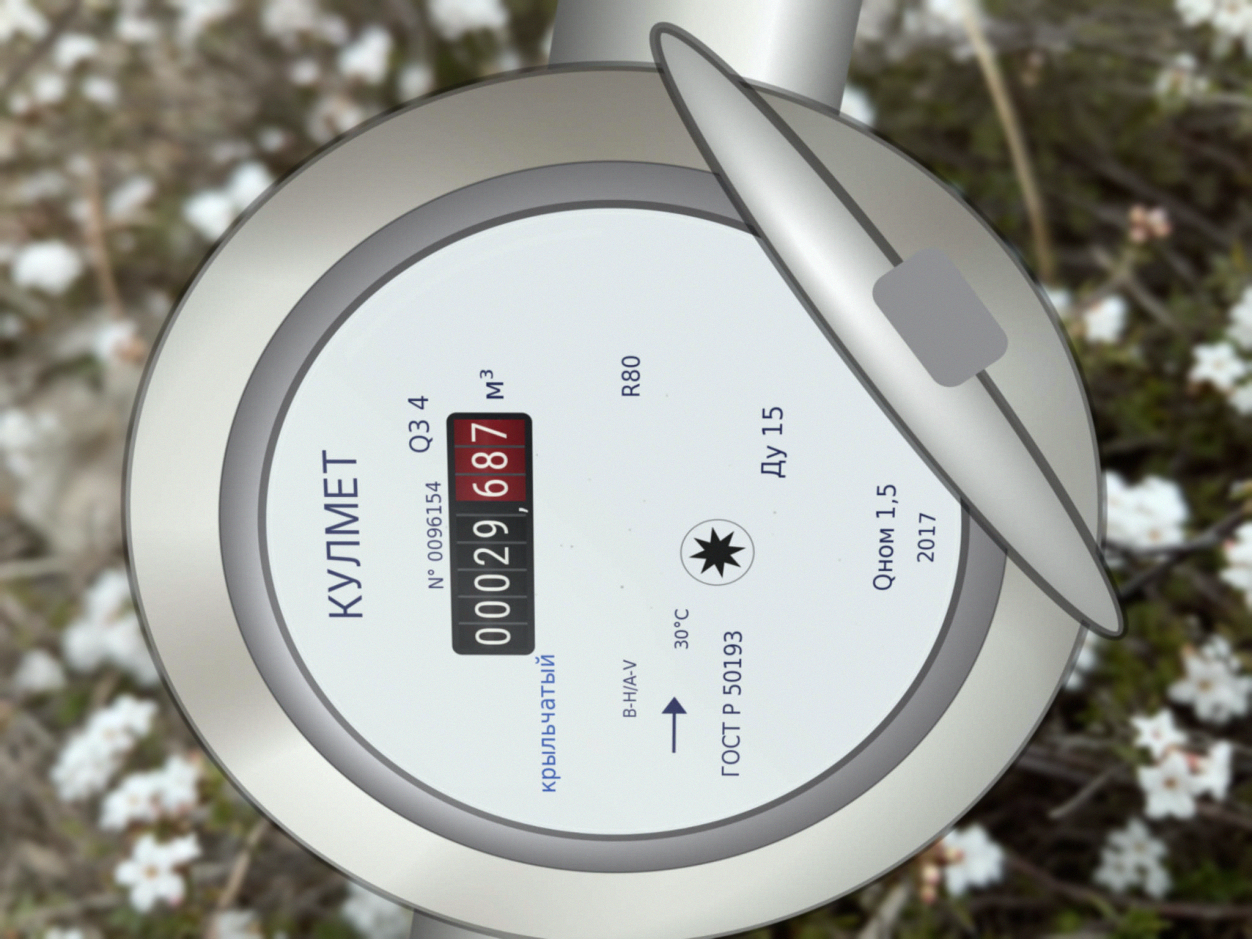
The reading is **29.687** m³
